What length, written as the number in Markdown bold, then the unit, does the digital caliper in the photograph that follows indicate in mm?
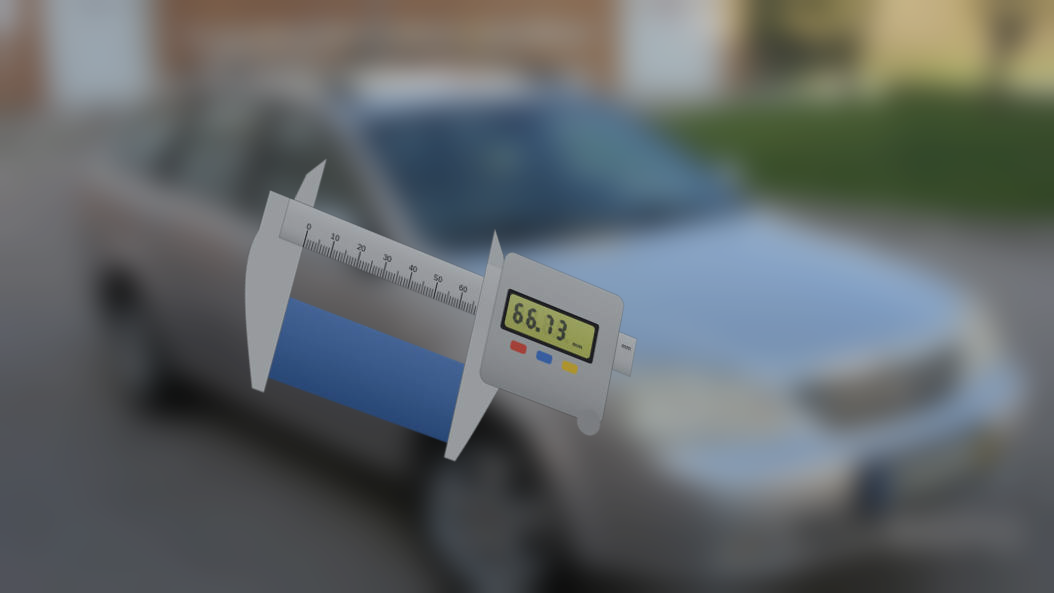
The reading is **66.73** mm
